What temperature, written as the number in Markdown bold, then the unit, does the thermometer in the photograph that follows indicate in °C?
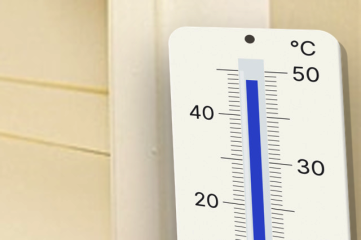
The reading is **48** °C
